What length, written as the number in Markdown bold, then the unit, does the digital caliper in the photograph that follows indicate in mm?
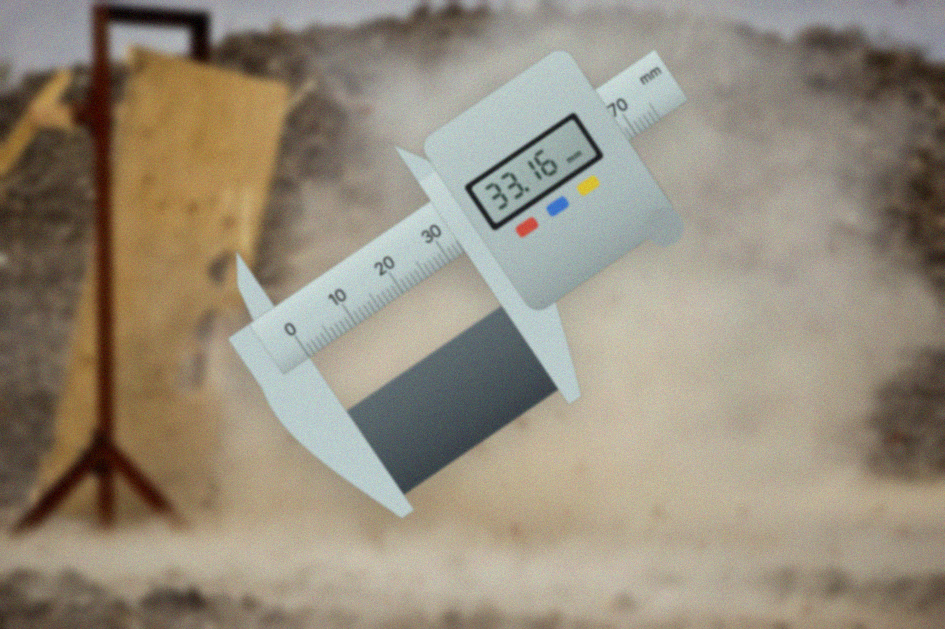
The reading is **33.16** mm
